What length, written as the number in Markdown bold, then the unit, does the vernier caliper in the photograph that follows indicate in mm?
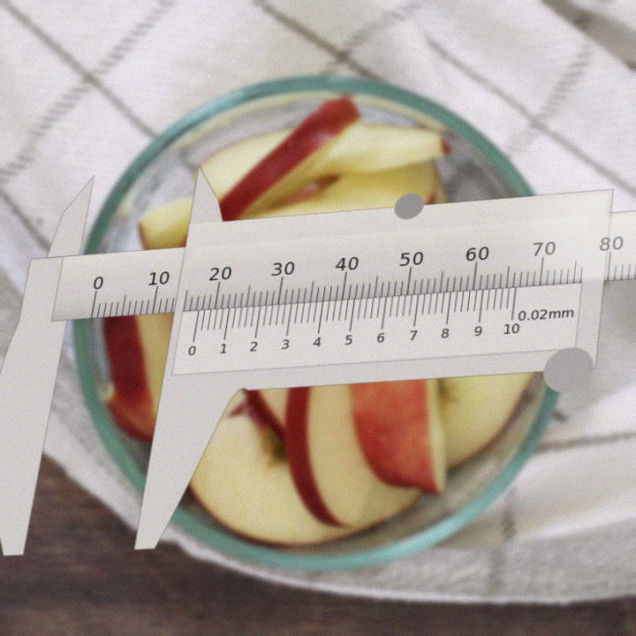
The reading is **17.4** mm
